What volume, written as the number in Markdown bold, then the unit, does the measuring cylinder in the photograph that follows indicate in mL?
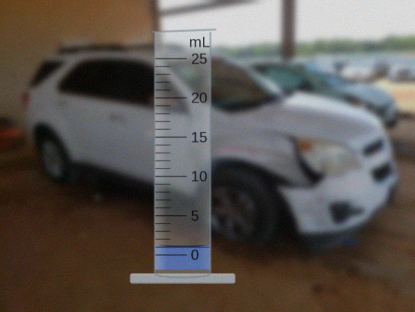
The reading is **1** mL
